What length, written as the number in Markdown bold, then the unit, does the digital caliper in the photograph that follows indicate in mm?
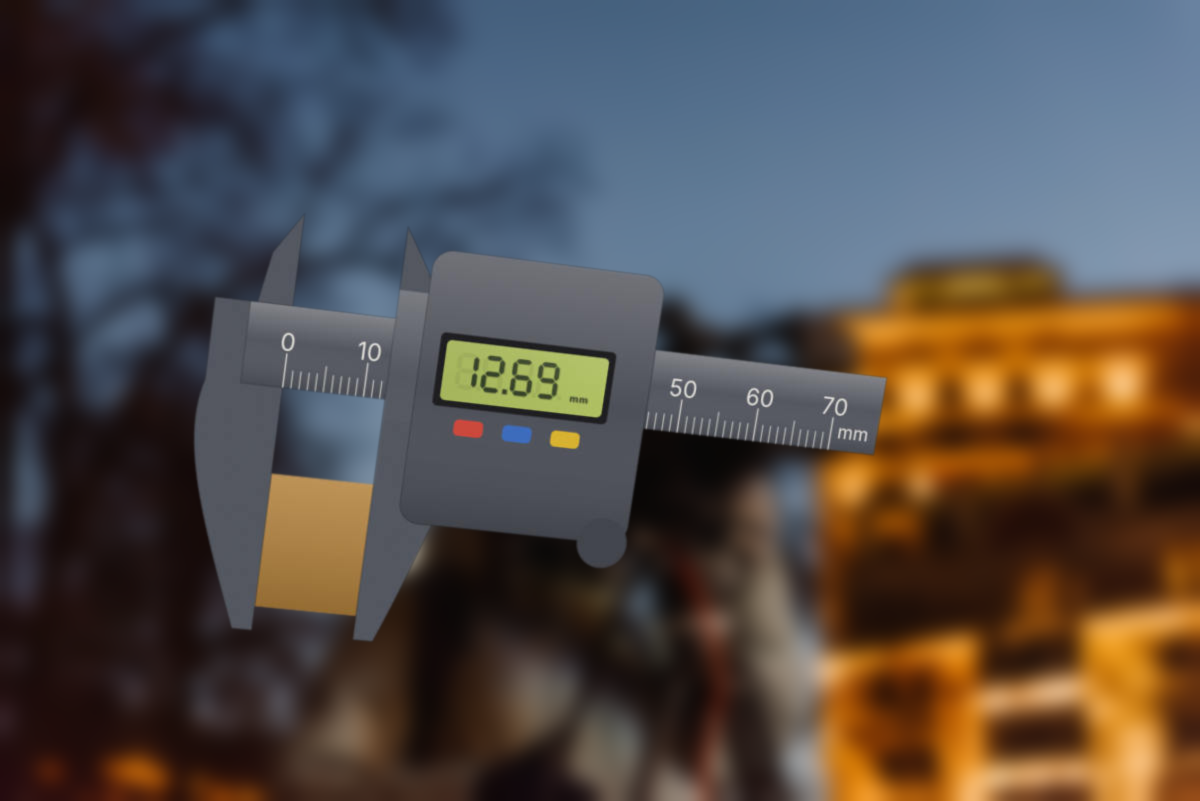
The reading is **12.69** mm
